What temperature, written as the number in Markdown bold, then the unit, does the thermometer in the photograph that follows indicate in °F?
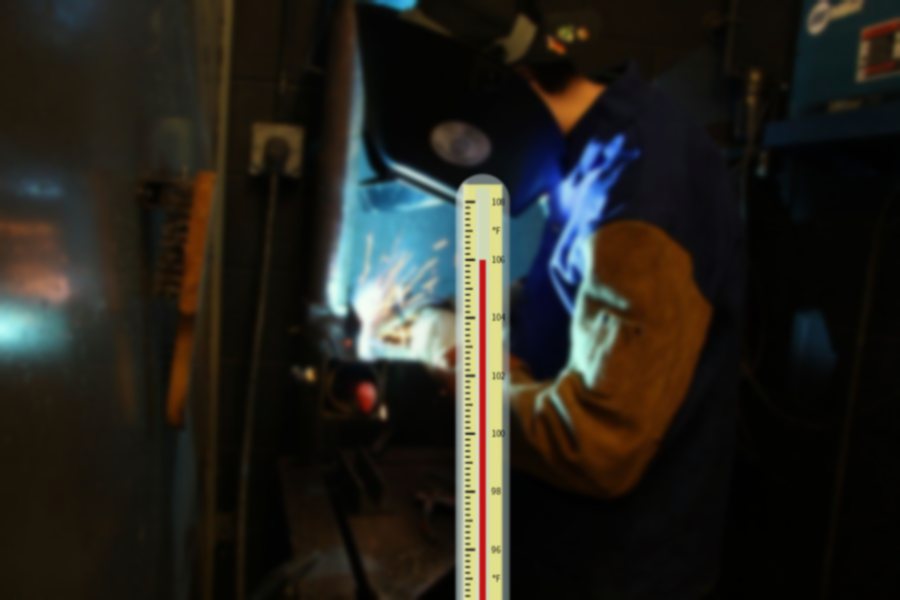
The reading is **106** °F
